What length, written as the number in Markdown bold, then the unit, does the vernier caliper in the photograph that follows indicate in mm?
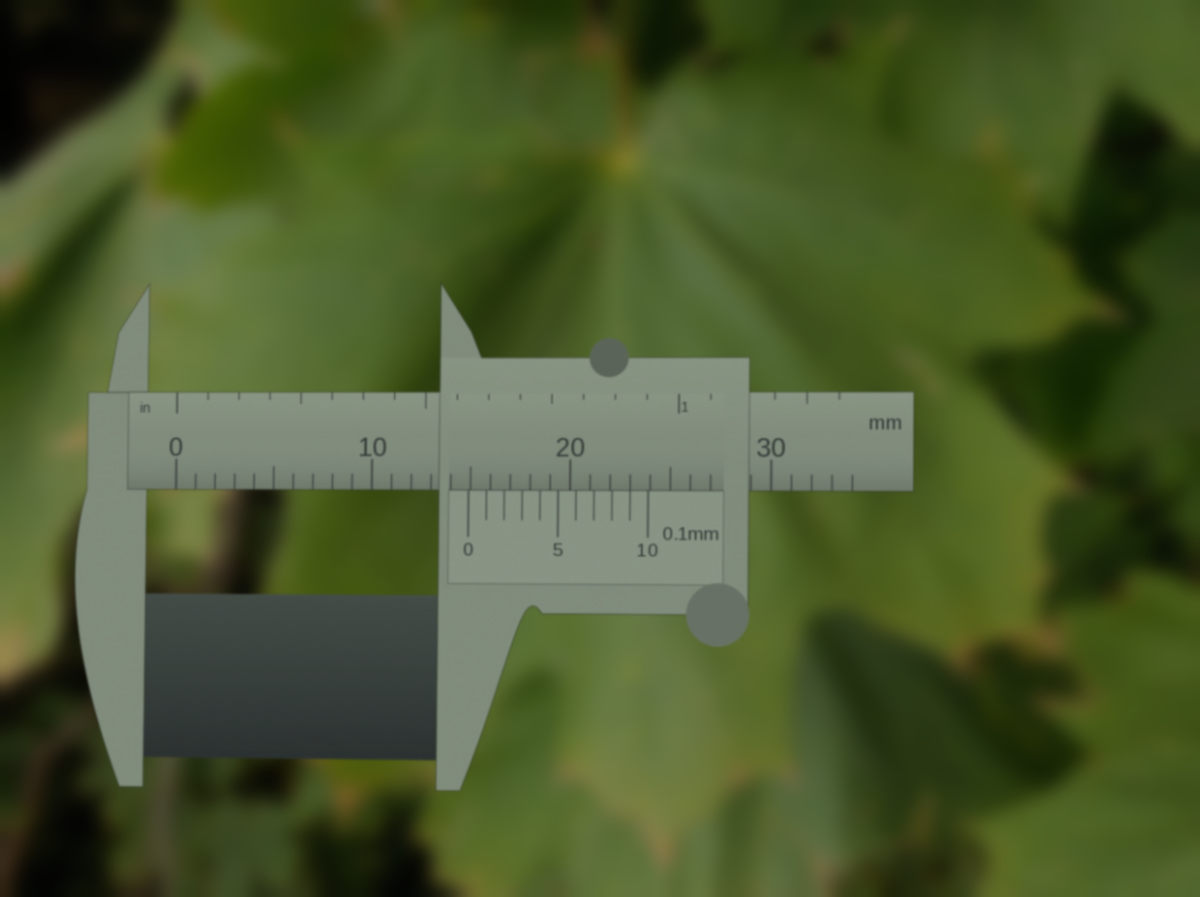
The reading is **14.9** mm
